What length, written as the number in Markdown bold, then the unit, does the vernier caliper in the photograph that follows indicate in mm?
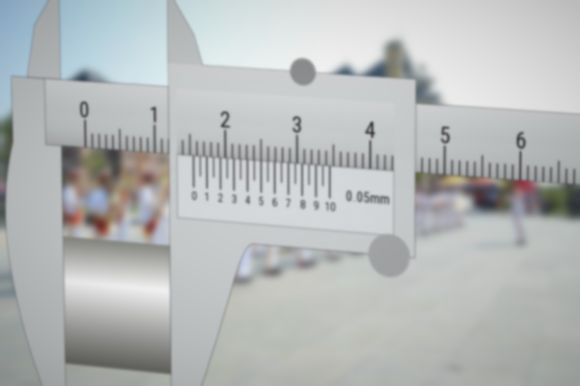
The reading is **15.5** mm
